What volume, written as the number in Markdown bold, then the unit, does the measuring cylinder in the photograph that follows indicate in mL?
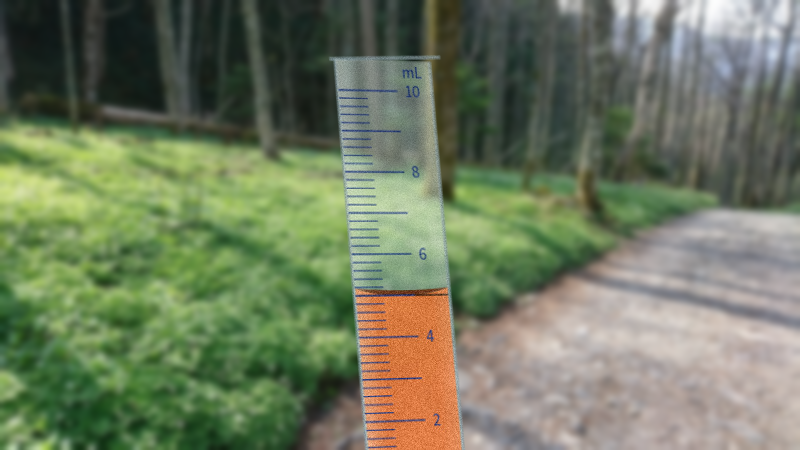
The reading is **5** mL
